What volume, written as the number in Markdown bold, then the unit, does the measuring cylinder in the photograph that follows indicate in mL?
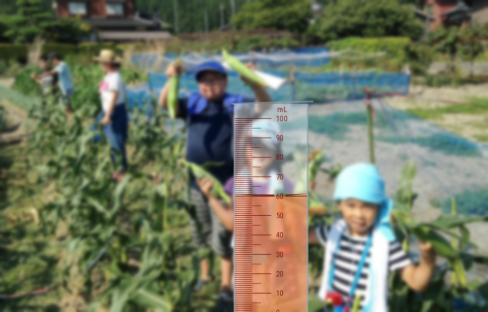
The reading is **60** mL
